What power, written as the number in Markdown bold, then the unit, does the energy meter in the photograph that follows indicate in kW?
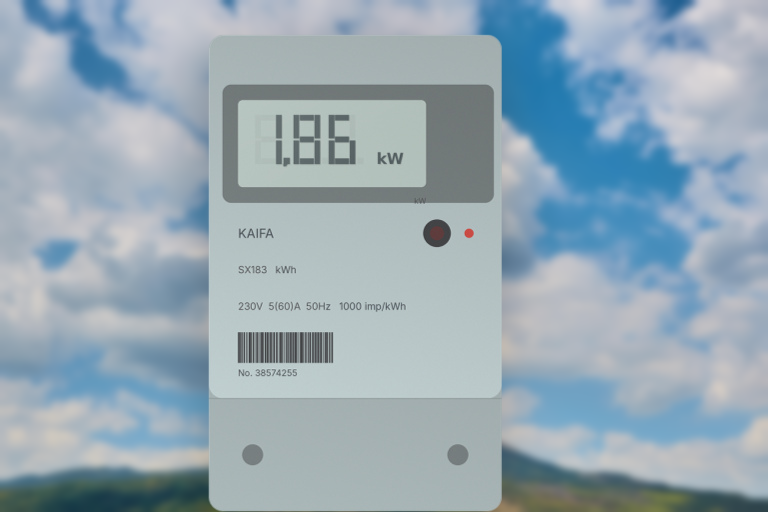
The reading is **1.86** kW
